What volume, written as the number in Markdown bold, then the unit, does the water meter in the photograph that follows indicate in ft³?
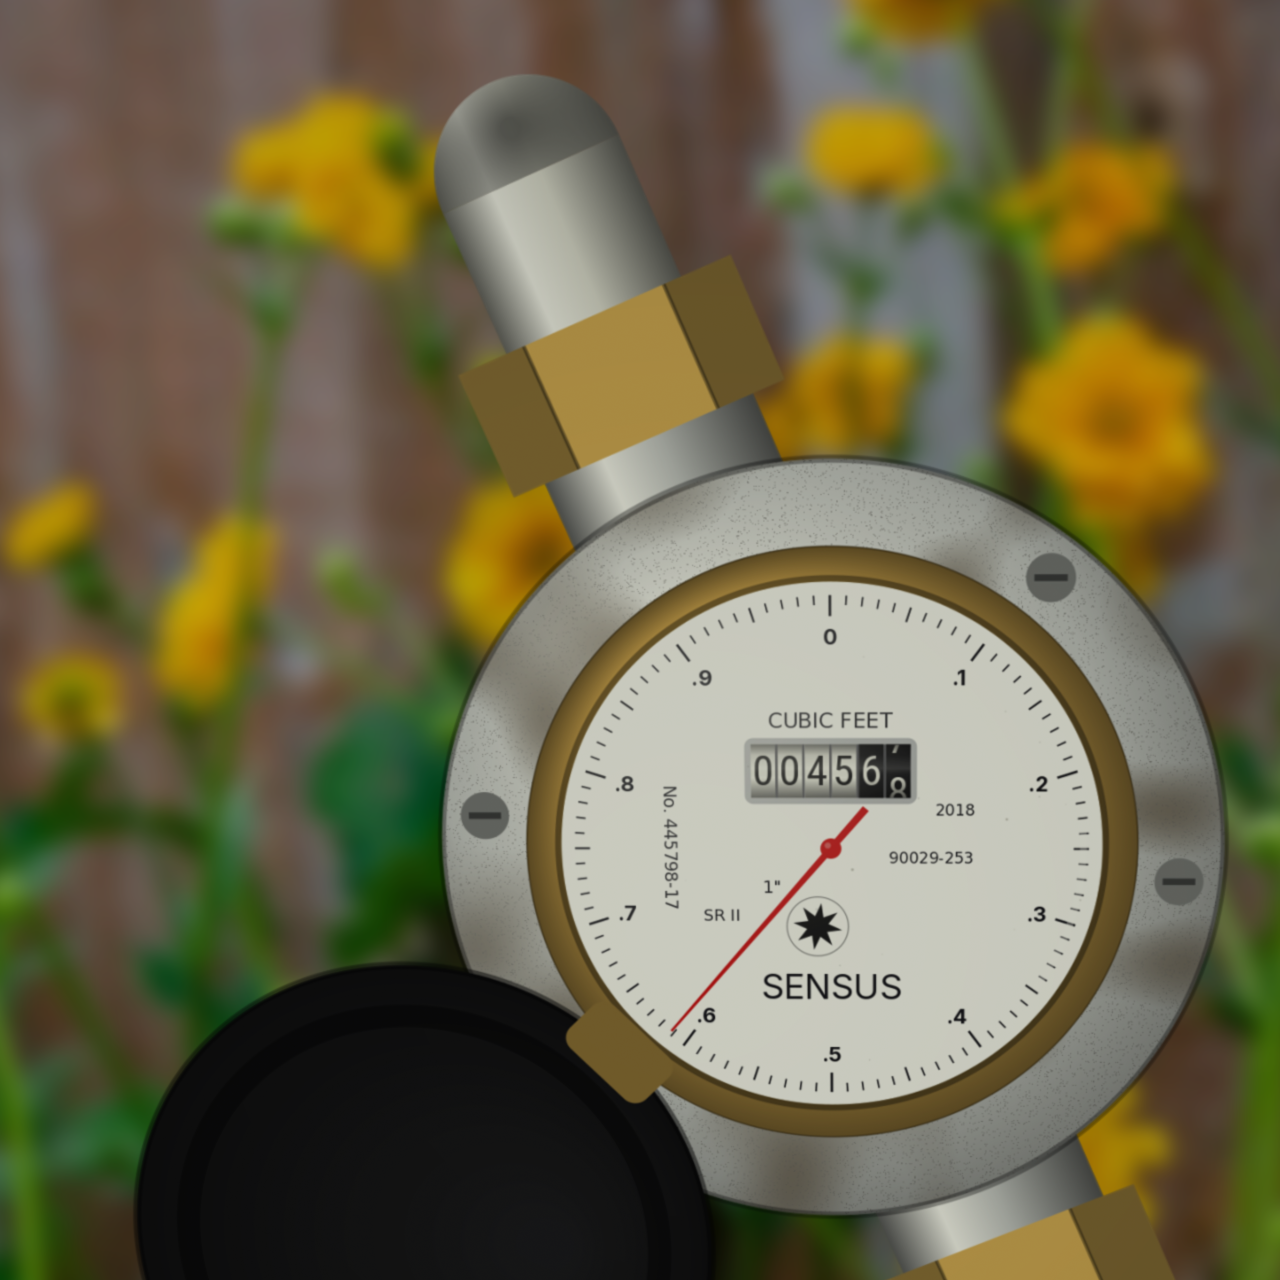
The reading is **4567.61** ft³
